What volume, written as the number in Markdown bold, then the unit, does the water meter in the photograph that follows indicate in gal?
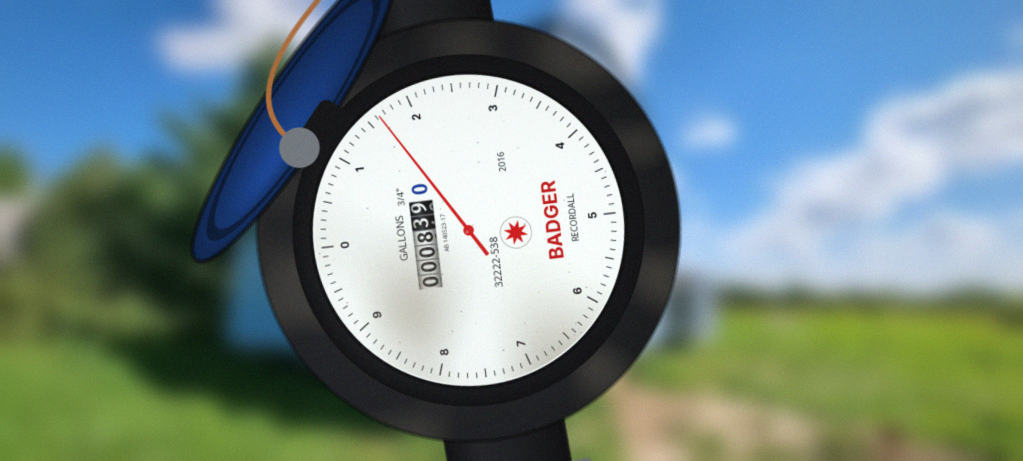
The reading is **8391.6** gal
